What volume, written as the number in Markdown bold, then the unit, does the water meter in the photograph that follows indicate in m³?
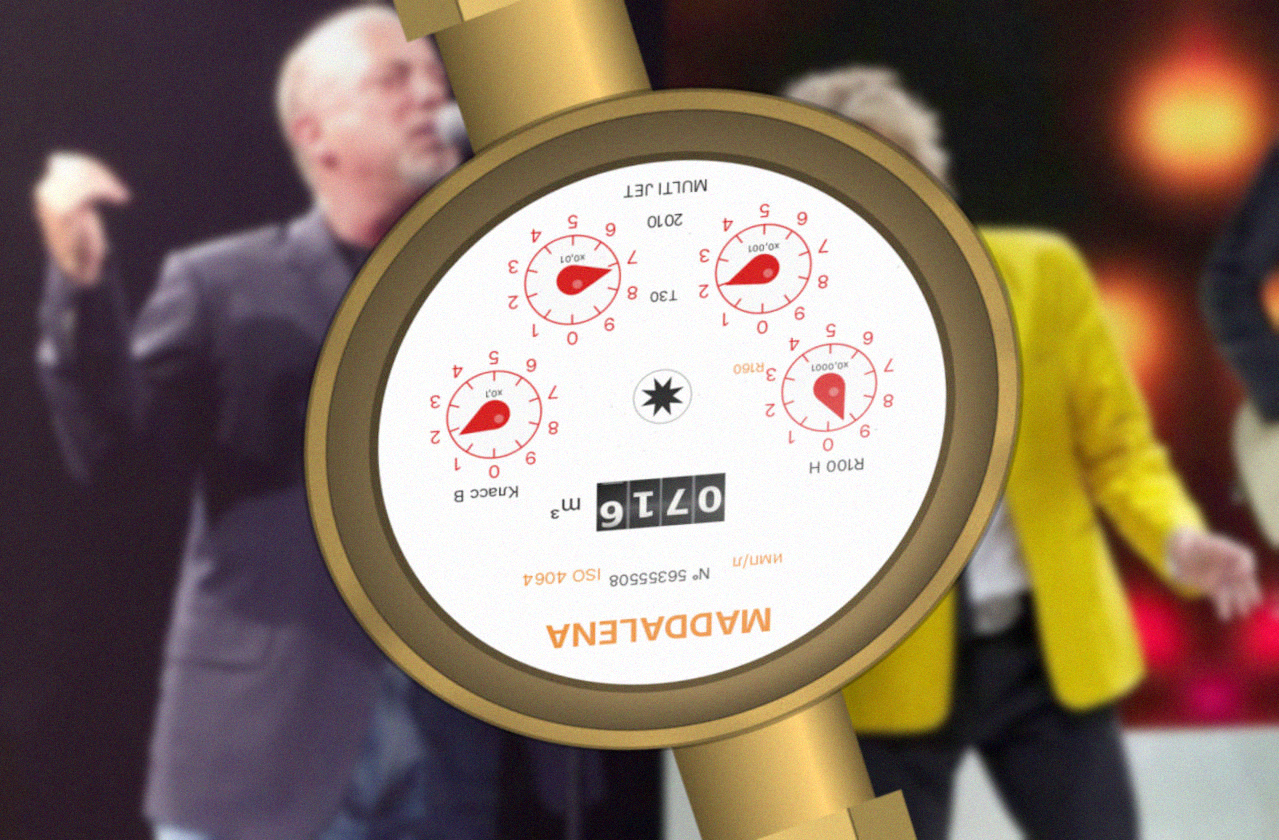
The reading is **716.1719** m³
